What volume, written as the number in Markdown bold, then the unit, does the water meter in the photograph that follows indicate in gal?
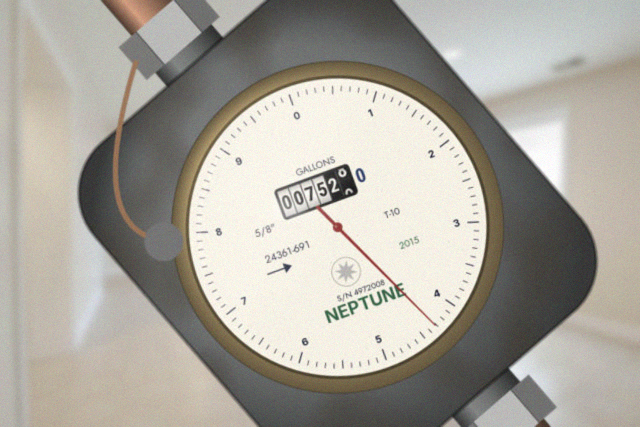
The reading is **75284.3** gal
